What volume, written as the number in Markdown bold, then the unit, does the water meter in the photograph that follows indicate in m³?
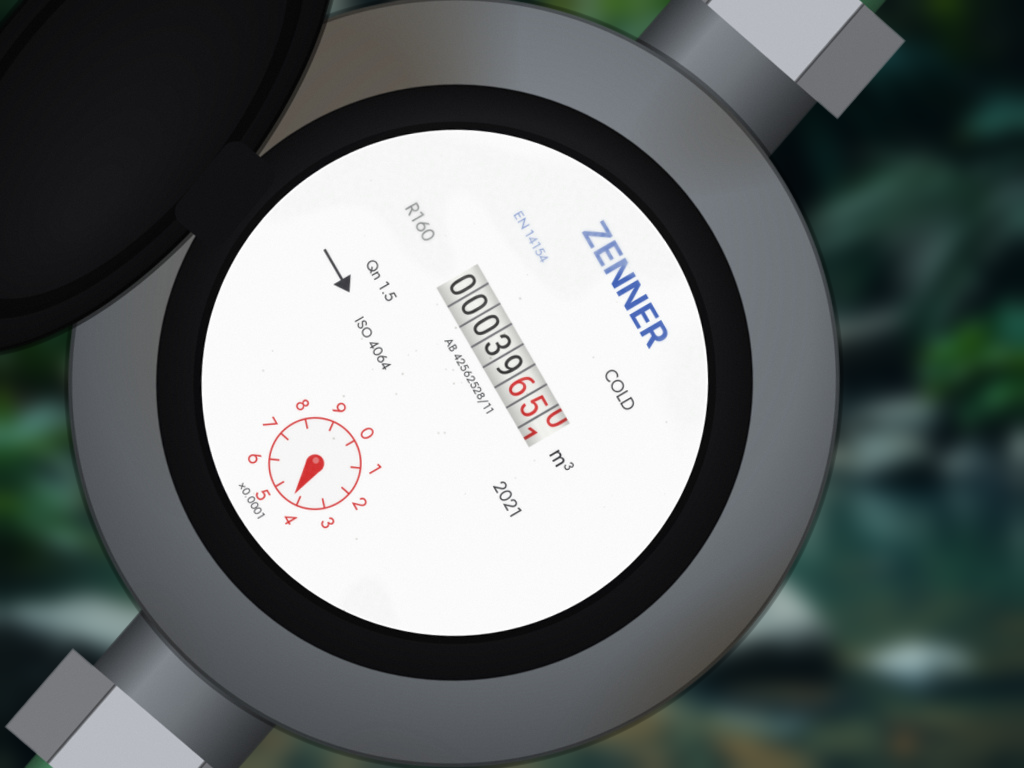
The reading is **39.6504** m³
